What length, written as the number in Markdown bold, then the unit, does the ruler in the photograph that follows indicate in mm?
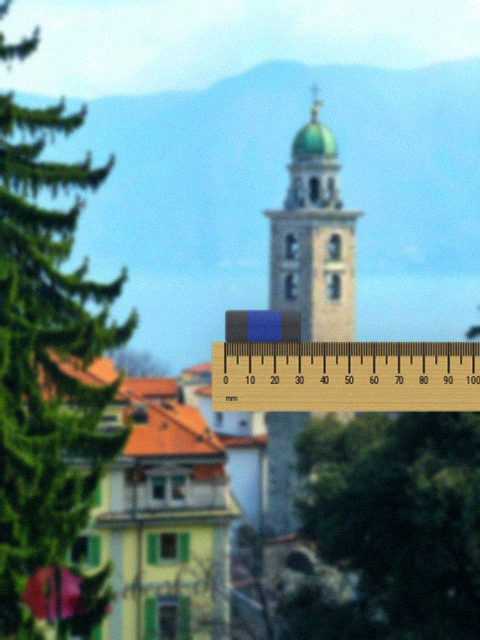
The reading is **30** mm
